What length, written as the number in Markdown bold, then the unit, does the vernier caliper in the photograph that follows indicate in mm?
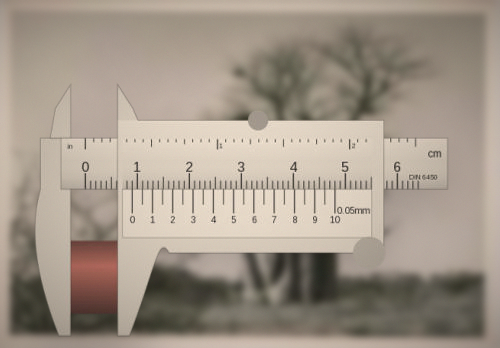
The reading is **9.0** mm
